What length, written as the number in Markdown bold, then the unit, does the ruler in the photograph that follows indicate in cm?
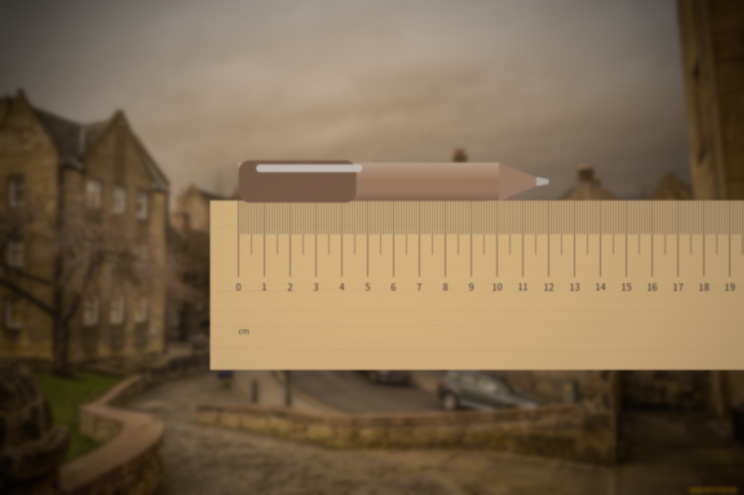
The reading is **12** cm
